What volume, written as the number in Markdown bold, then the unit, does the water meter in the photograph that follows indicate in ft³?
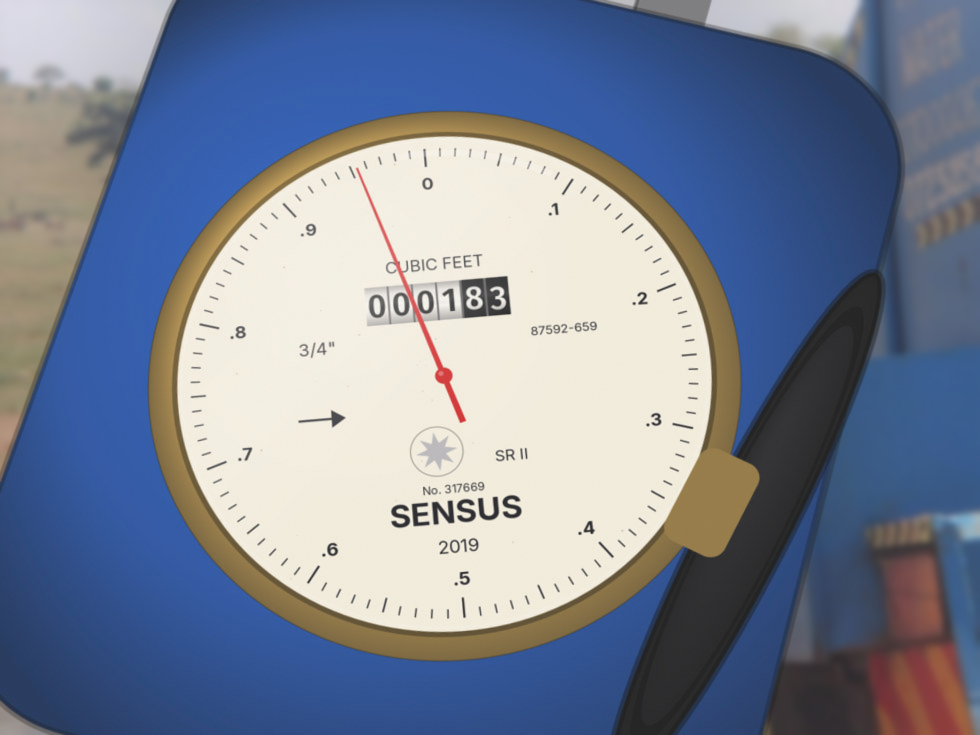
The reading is **182.95** ft³
